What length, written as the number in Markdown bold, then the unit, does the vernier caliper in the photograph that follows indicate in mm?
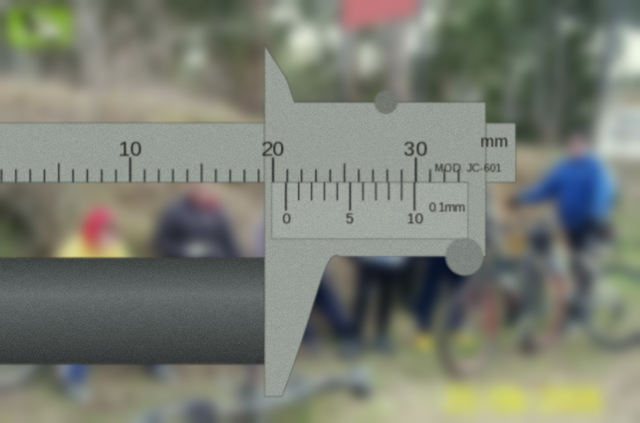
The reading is **20.9** mm
